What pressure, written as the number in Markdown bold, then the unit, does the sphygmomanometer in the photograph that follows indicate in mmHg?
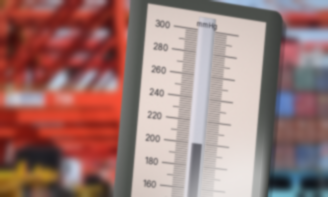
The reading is **200** mmHg
